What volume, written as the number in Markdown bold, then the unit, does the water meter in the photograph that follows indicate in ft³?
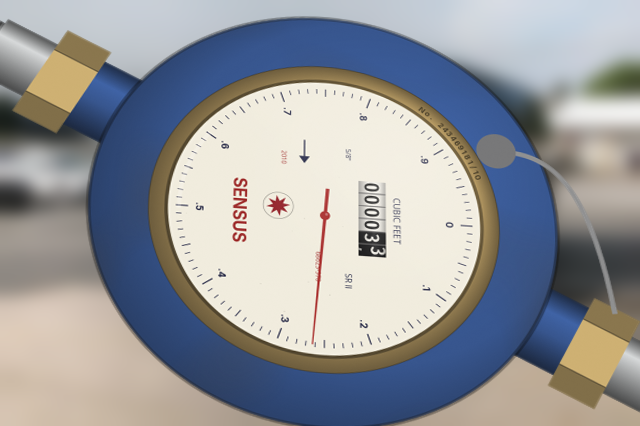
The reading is **33.26** ft³
